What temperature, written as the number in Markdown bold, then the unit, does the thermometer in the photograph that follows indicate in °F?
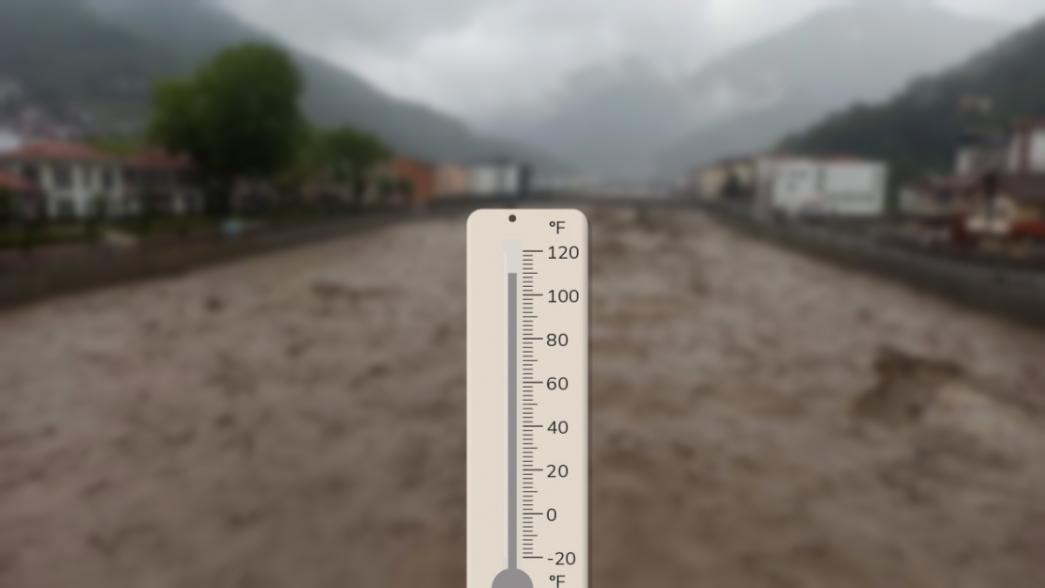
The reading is **110** °F
